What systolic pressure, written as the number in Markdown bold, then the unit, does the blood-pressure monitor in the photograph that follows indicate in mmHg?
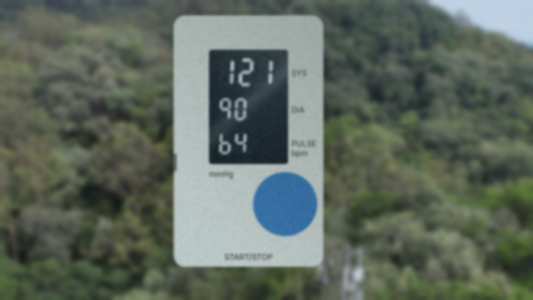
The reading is **121** mmHg
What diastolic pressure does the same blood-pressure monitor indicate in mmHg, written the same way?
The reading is **90** mmHg
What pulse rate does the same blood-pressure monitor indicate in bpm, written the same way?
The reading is **64** bpm
